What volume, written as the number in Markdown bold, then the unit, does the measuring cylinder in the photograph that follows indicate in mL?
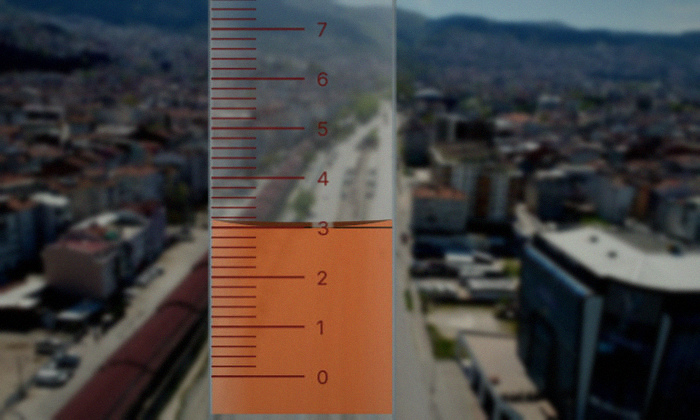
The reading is **3** mL
